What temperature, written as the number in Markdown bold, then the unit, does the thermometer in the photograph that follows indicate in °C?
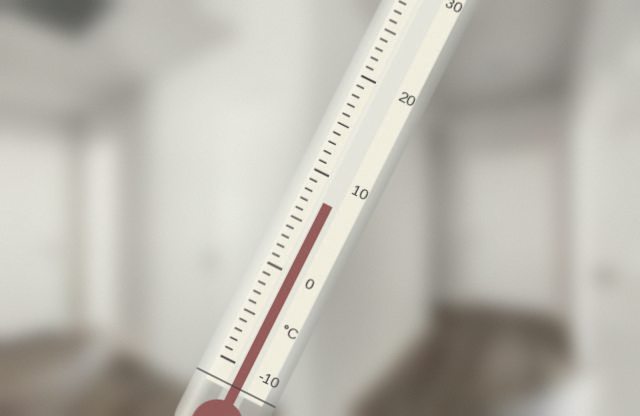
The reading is **7.5** °C
